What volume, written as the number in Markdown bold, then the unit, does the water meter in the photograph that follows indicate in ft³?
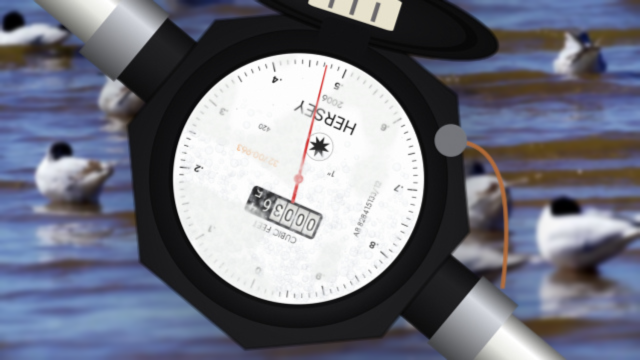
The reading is **364.47** ft³
